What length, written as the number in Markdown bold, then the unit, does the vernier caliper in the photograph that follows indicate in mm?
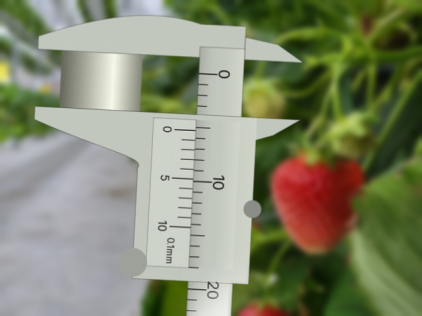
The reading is **5.3** mm
